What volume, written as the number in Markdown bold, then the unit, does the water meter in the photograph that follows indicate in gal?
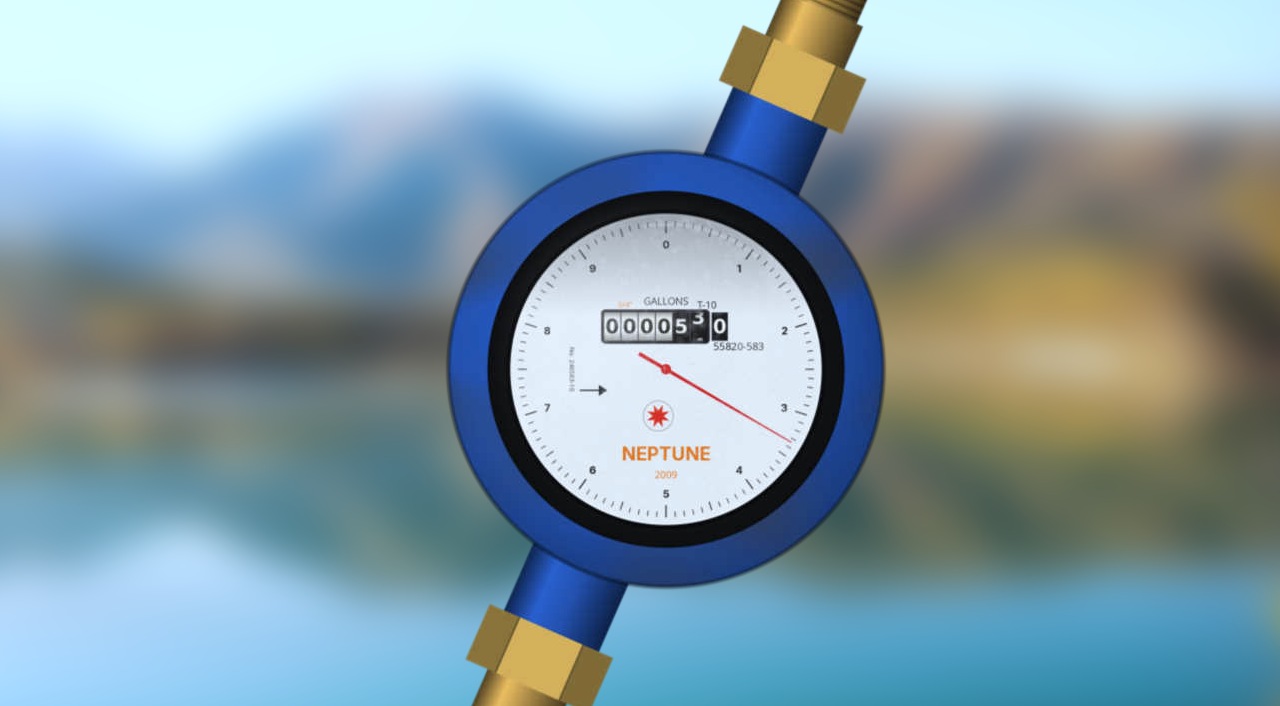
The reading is **533.3** gal
